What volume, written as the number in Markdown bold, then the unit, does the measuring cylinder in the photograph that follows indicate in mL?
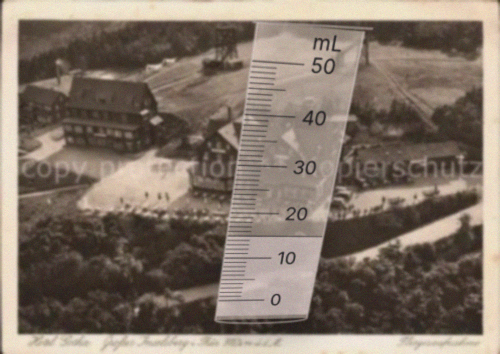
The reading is **15** mL
